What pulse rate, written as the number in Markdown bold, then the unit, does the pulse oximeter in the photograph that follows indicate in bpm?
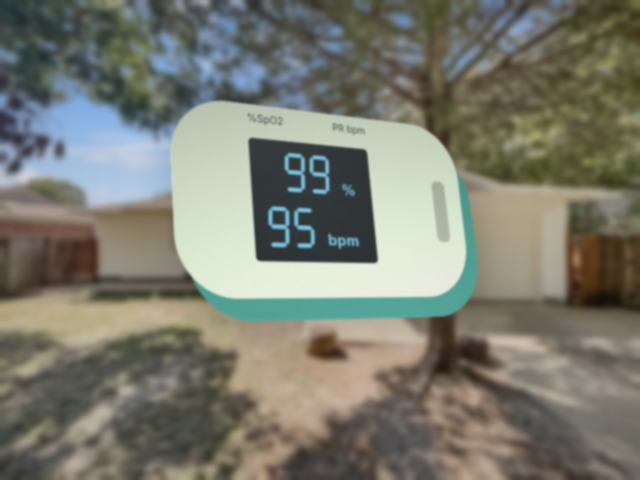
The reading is **95** bpm
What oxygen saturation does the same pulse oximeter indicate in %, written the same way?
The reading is **99** %
